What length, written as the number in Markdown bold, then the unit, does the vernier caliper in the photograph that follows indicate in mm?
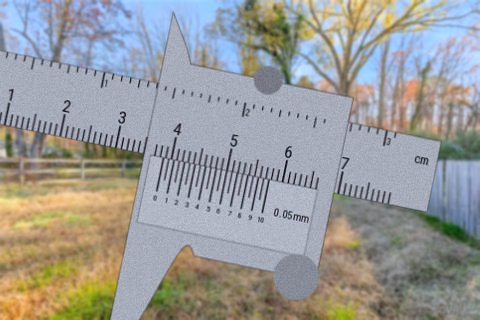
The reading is **38.6** mm
